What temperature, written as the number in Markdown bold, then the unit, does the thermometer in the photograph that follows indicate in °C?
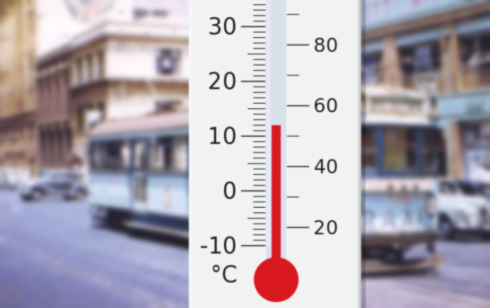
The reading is **12** °C
